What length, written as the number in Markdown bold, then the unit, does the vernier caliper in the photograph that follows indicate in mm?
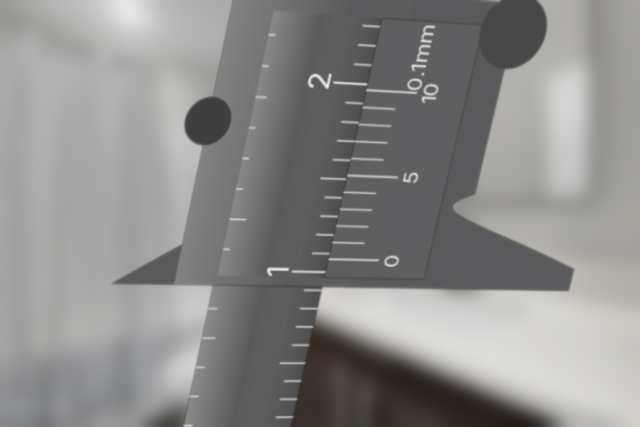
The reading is **10.7** mm
